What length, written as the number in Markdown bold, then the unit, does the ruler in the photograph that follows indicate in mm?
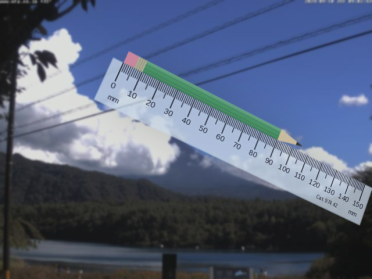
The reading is **105** mm
